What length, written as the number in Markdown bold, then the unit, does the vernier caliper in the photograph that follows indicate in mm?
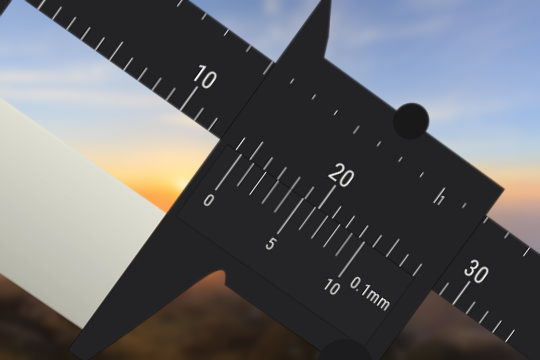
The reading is **14.4** mm
